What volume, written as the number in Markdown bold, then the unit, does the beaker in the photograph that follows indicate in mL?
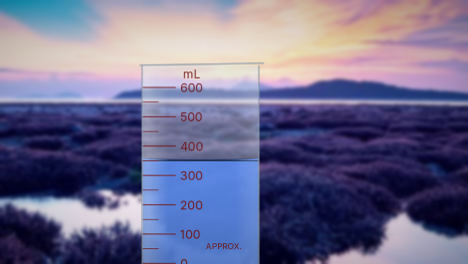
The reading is **350** mL
